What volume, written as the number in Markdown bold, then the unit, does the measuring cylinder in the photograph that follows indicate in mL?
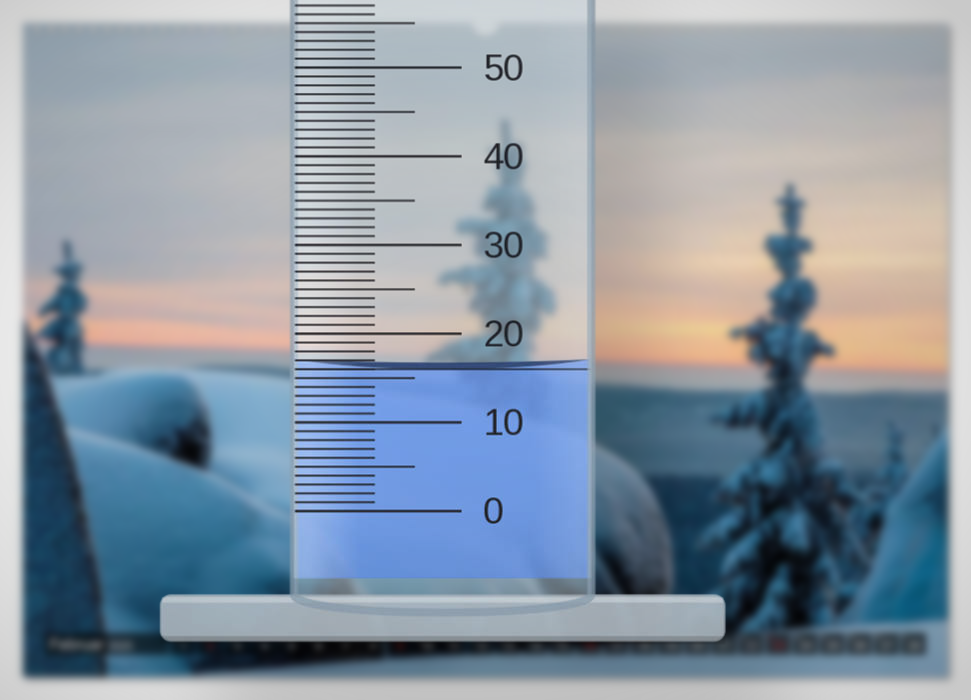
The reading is **16** mL
